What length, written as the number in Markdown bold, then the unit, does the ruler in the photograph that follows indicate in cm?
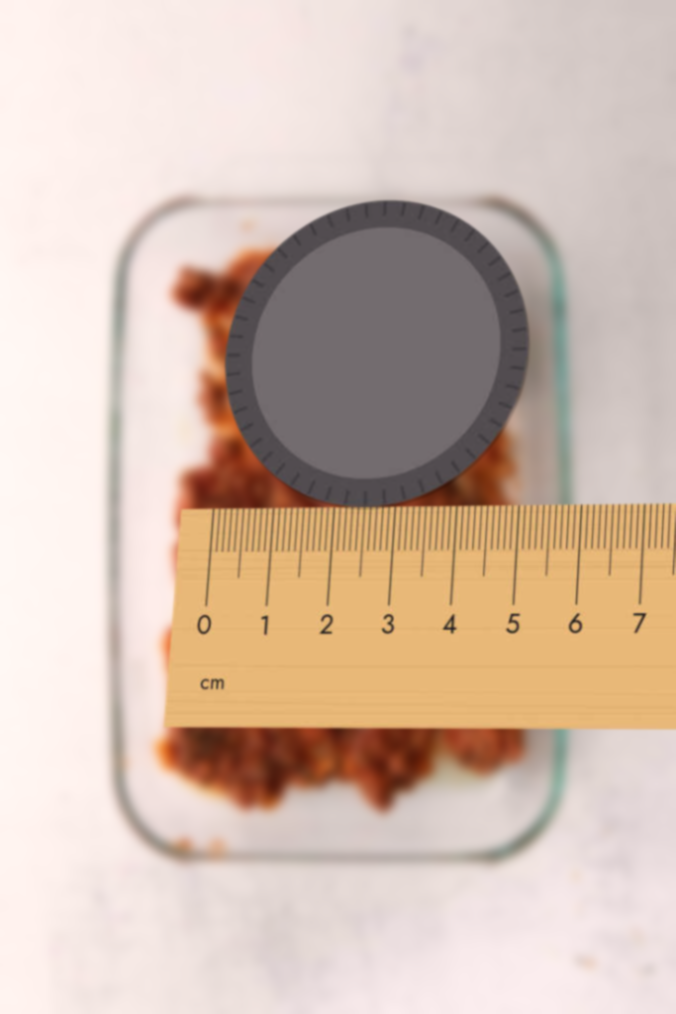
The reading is **5** cm
